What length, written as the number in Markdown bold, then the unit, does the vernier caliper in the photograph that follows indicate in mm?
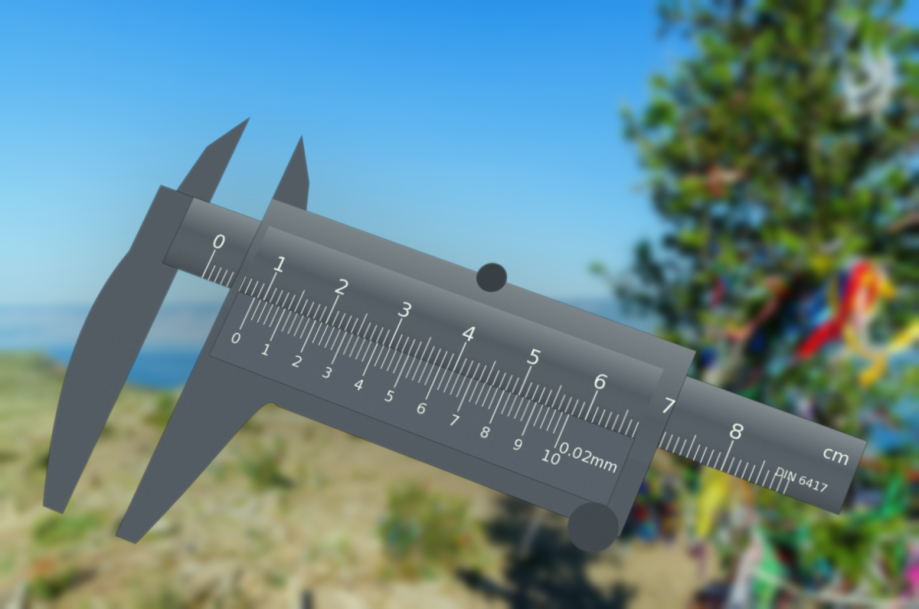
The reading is **8.6** mm
